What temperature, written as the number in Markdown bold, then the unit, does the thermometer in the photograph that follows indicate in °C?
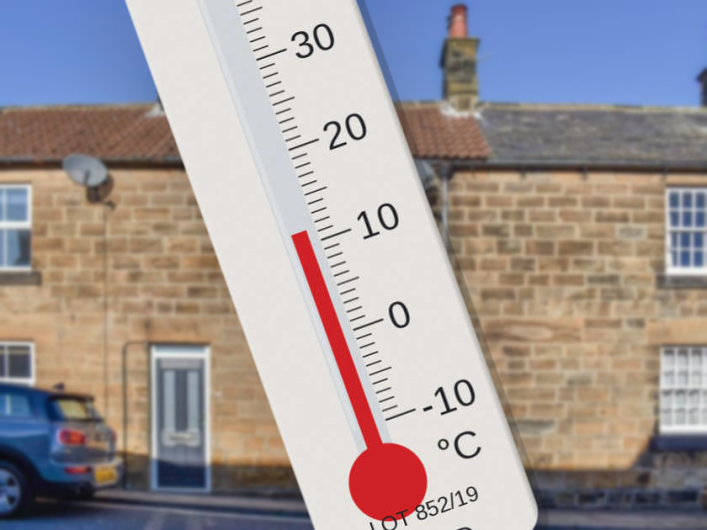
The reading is **11.5** °C
